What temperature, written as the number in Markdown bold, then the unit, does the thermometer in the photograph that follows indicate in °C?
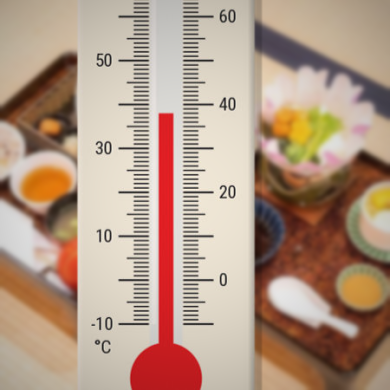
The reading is **38** °C
